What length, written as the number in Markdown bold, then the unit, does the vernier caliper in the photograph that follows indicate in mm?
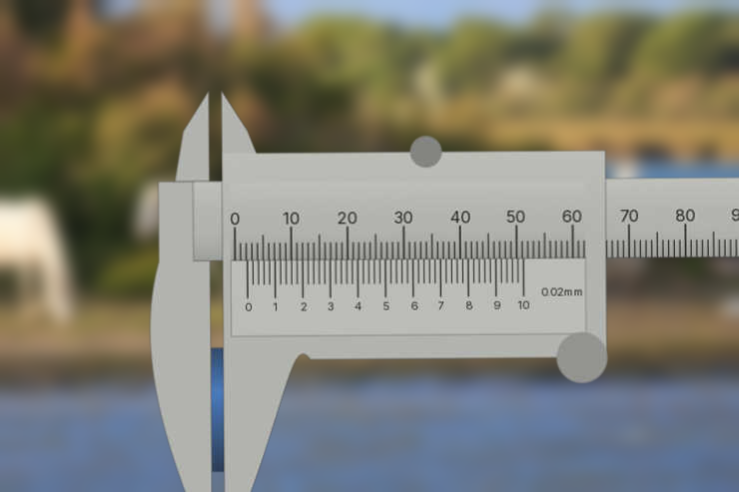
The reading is **2.2** mm
